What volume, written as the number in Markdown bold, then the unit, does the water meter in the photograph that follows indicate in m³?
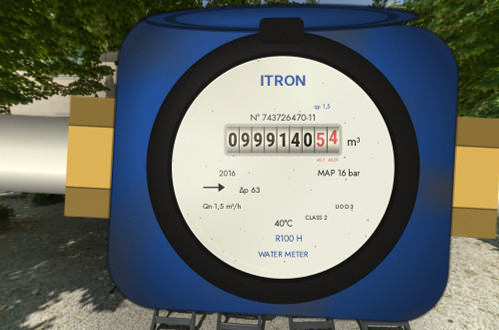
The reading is **999140.54** m³
